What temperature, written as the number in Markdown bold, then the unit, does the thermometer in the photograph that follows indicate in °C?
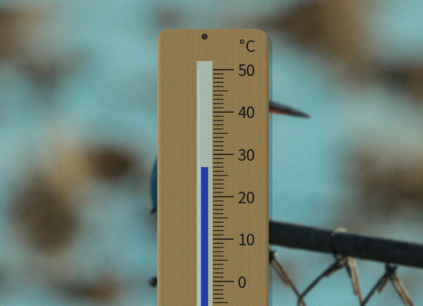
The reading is **27** °C
